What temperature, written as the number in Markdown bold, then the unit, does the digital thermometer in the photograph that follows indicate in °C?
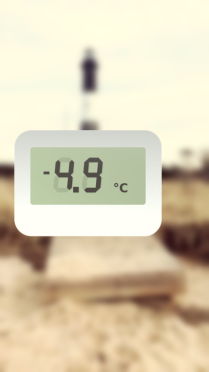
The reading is **-4.9** °C
